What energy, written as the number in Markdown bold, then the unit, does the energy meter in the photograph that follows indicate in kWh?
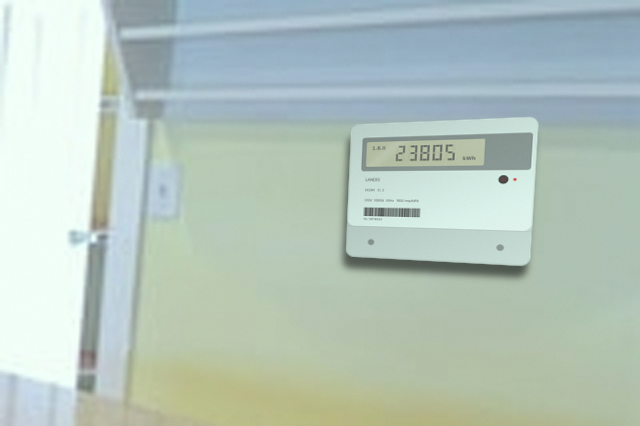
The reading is **23805** kWh
